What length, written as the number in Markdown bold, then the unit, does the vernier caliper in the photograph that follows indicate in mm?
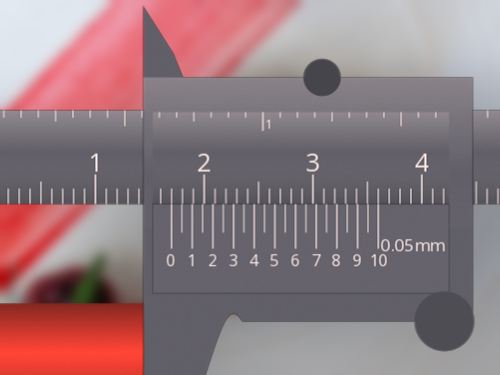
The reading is **17.0** mm
